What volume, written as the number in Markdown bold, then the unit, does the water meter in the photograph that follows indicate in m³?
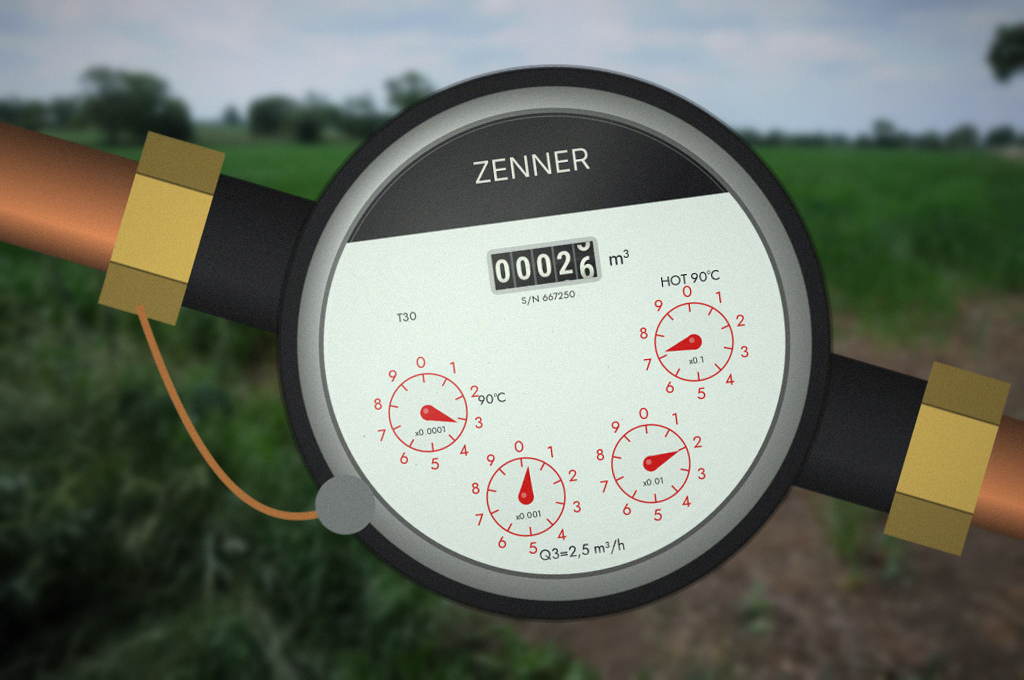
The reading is **25.7203** m³
